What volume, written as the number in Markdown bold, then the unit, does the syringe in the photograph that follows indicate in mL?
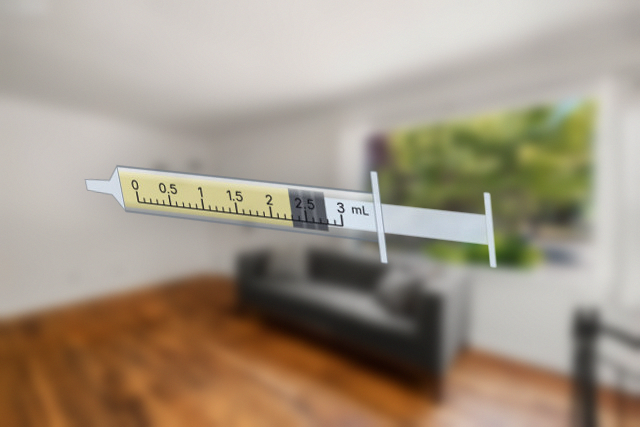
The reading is **2.3** mL
